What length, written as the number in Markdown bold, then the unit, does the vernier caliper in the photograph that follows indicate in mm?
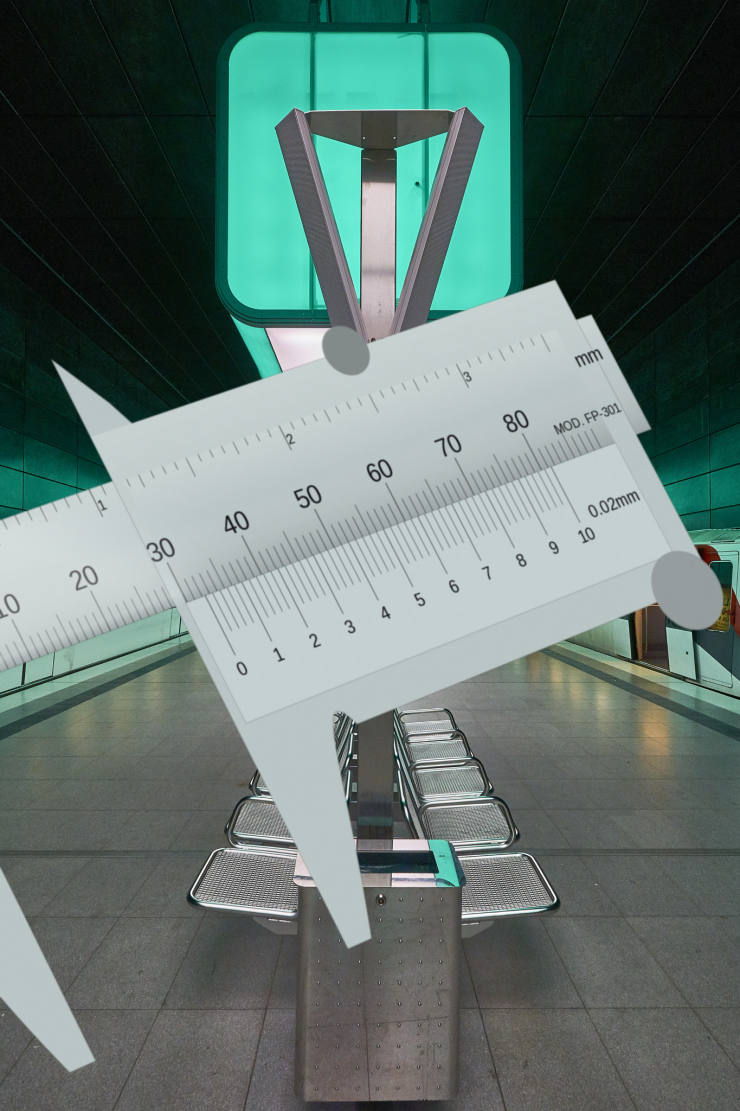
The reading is **32.4** mm
